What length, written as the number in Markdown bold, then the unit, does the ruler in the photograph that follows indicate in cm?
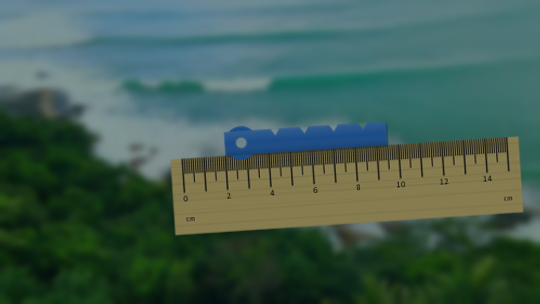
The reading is **7.5** cm
